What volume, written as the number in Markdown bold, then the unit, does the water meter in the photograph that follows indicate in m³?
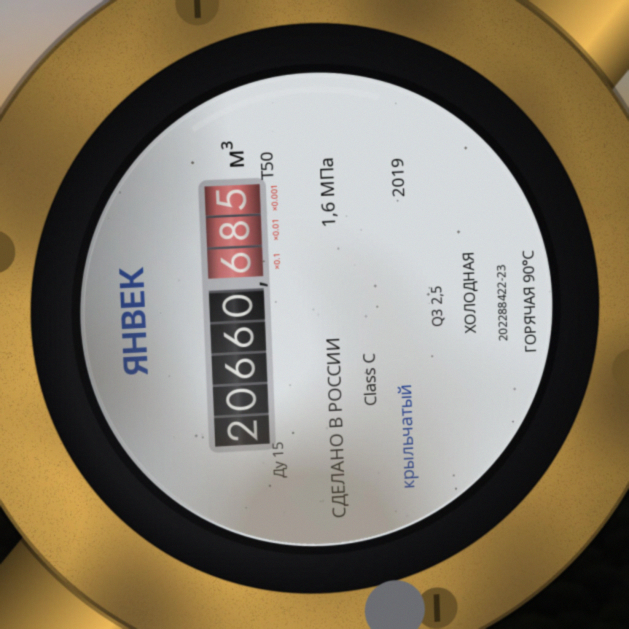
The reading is **20660.685** m³
